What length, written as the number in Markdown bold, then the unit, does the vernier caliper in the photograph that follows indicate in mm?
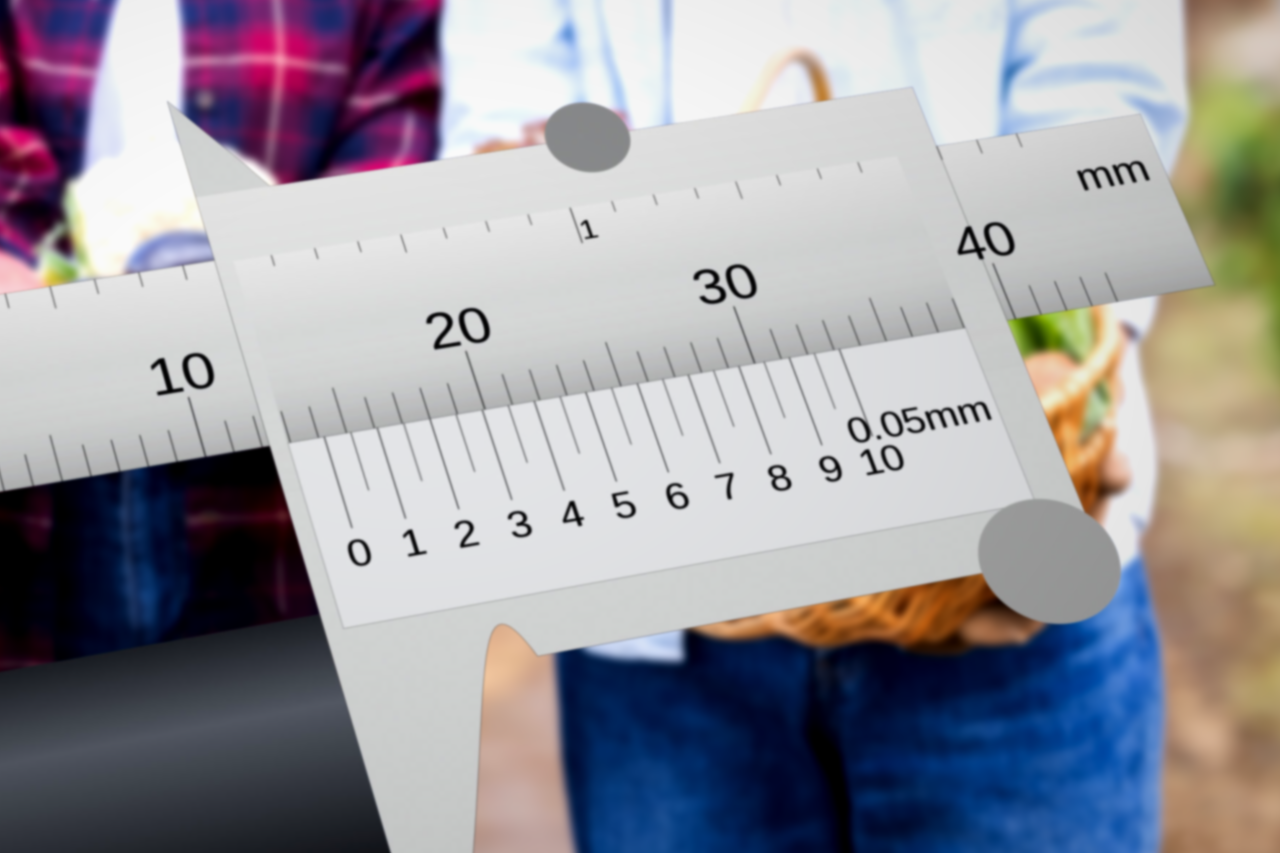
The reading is **14.2** mm
